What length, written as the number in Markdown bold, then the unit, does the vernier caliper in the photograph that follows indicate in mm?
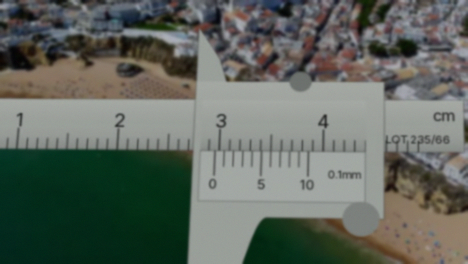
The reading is **29.6** mm
